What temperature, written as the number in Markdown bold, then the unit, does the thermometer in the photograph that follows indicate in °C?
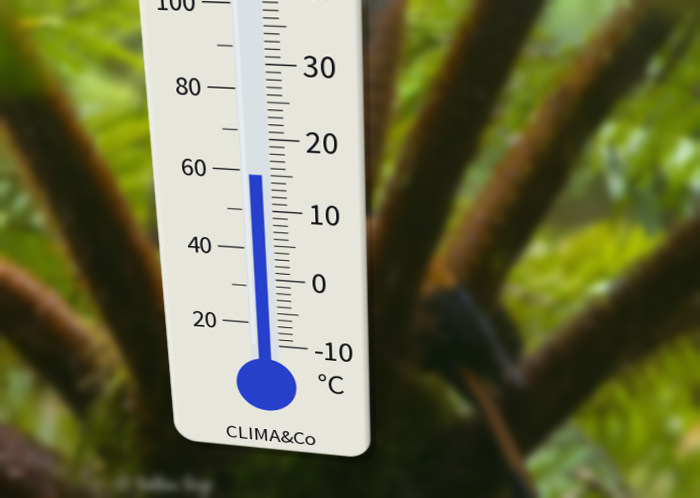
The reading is **15** °C
